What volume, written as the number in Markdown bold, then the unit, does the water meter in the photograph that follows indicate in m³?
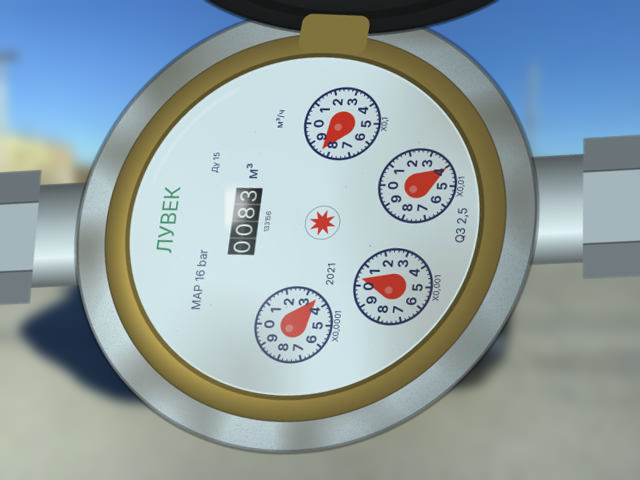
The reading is **83.8403** m³
